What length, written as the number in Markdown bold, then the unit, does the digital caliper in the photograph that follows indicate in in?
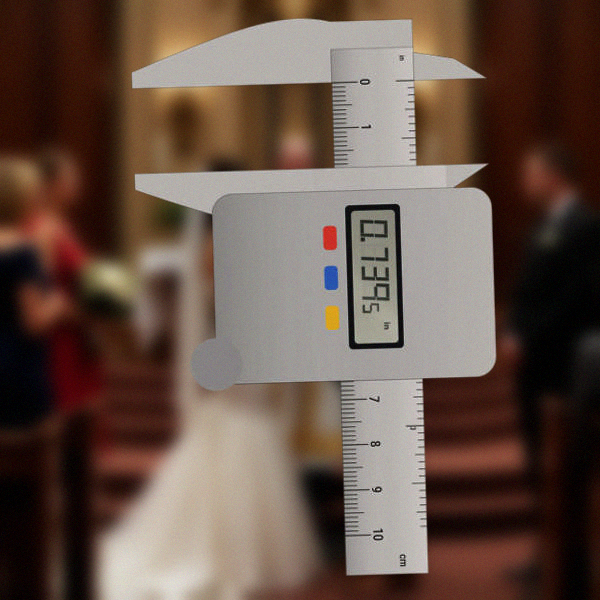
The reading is **0.7395** in
